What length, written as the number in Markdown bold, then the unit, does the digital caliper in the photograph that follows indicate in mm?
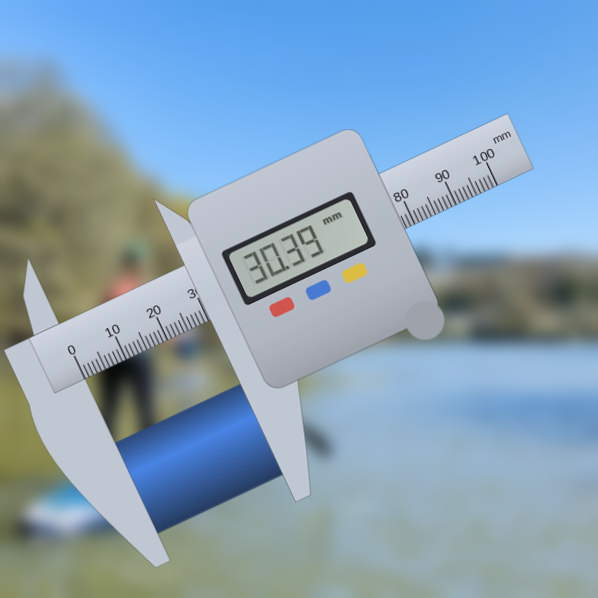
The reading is **30.39** mm
